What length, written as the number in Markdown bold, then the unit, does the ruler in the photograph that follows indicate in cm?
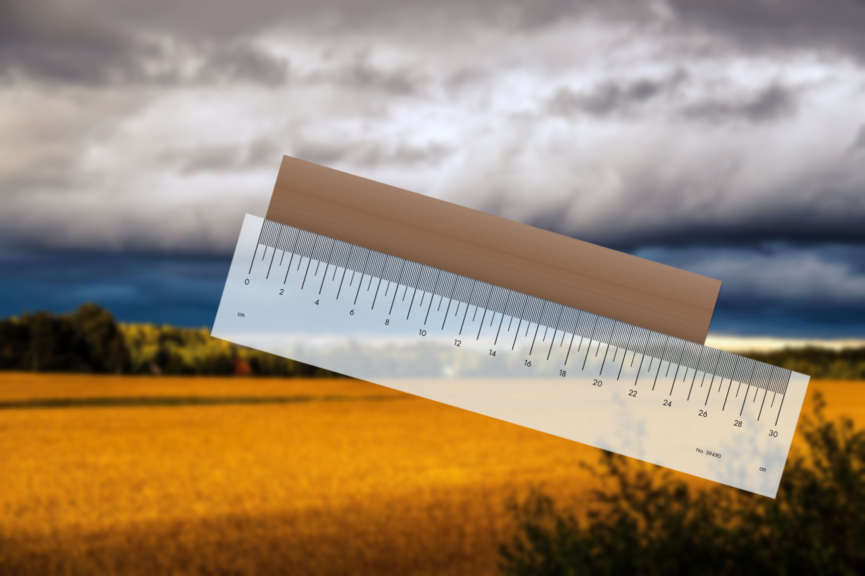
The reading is **25** cm
